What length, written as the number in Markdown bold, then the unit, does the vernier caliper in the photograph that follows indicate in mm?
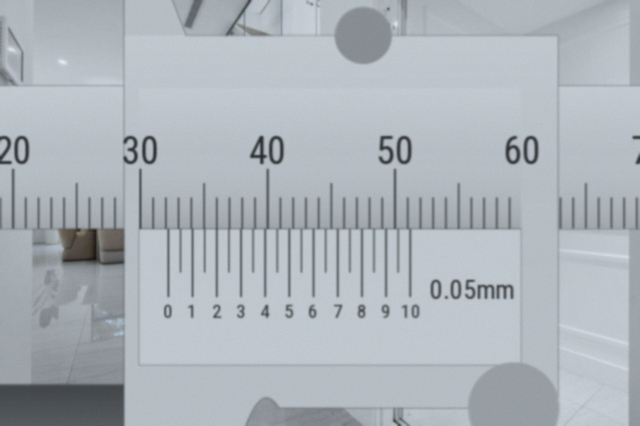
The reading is **32.2** mm
